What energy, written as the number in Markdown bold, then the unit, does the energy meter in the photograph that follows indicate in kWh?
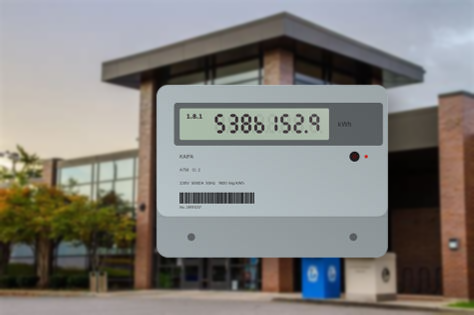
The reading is **5386152.9** kWh
